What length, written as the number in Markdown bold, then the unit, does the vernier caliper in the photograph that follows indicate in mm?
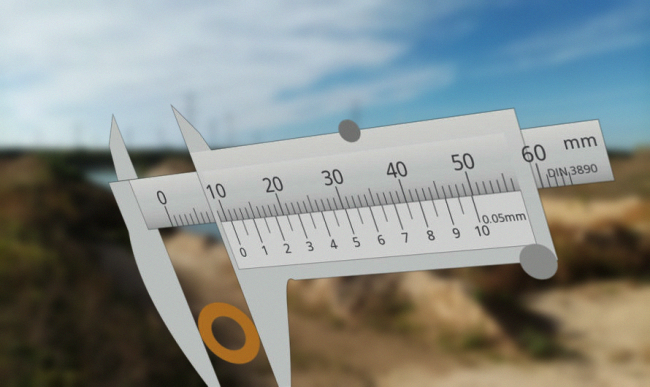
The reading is **10.8** mm
